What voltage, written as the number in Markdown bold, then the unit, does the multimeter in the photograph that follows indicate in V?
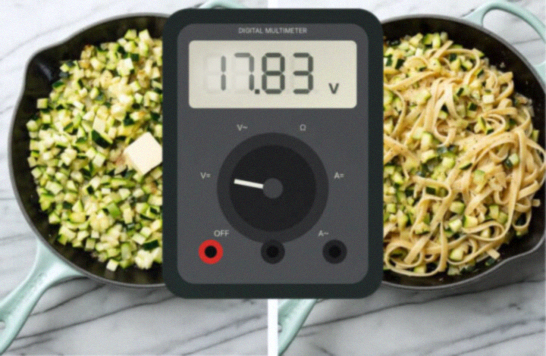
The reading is **17.83** V
